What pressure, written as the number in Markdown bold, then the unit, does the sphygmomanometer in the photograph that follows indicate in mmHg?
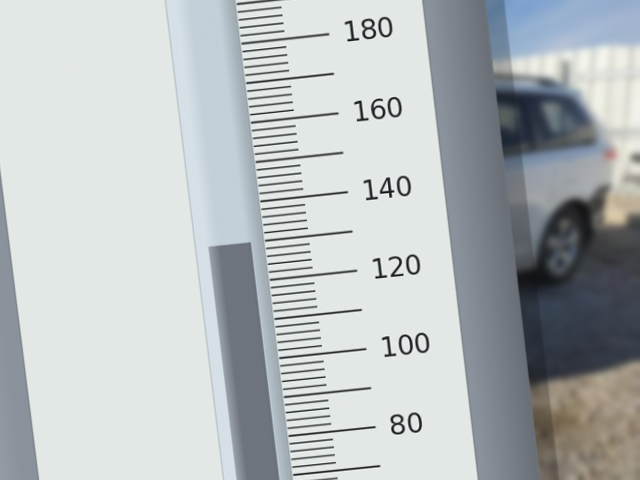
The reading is **130** mmHg
